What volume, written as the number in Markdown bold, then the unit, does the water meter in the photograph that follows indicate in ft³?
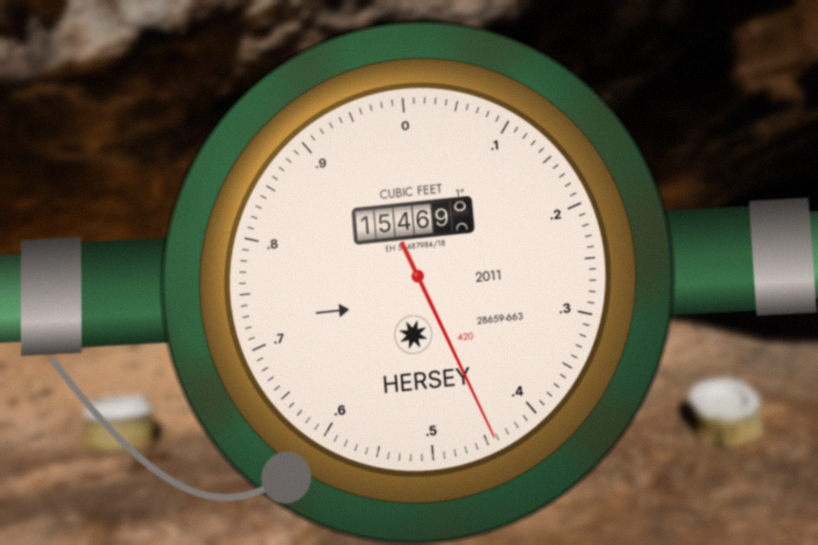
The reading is **154698.44** ft³
